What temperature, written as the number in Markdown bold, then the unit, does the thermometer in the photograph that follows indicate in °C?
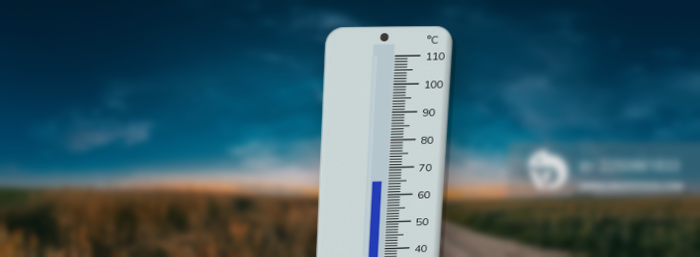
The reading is **65** °C
